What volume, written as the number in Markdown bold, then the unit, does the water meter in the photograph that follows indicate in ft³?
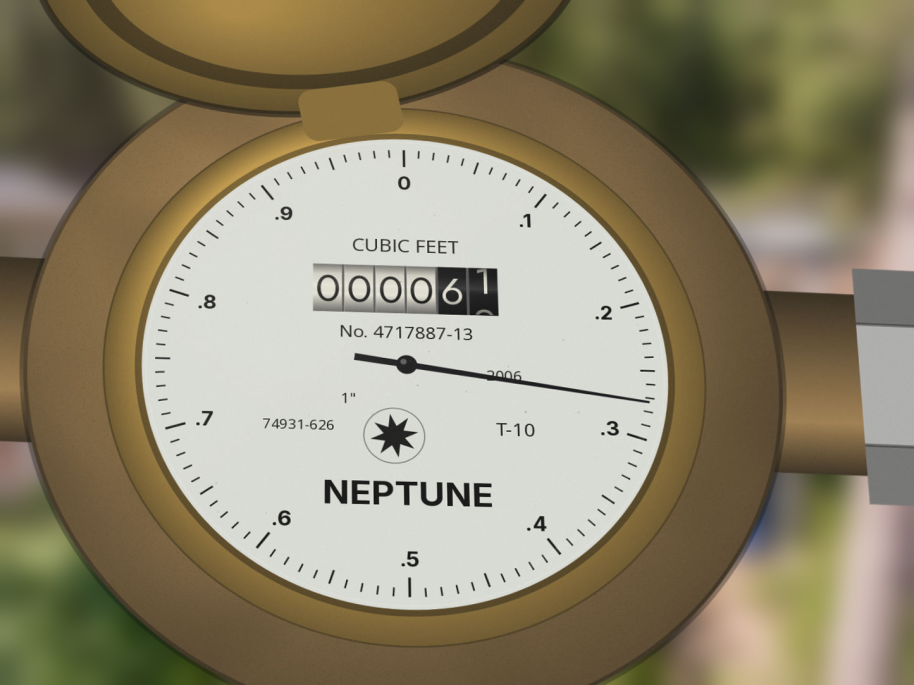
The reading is **61.27** ft³
